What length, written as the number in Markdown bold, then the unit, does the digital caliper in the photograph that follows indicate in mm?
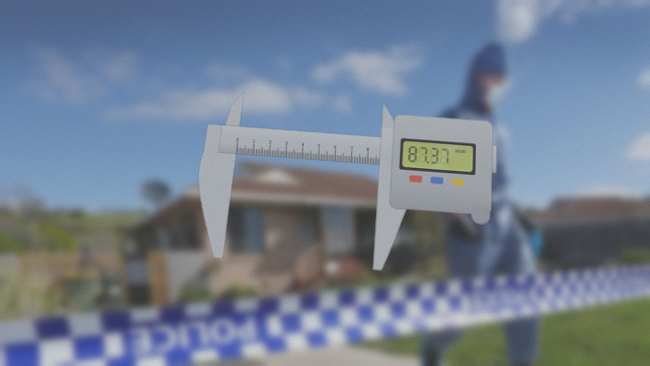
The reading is **87.37** mm
